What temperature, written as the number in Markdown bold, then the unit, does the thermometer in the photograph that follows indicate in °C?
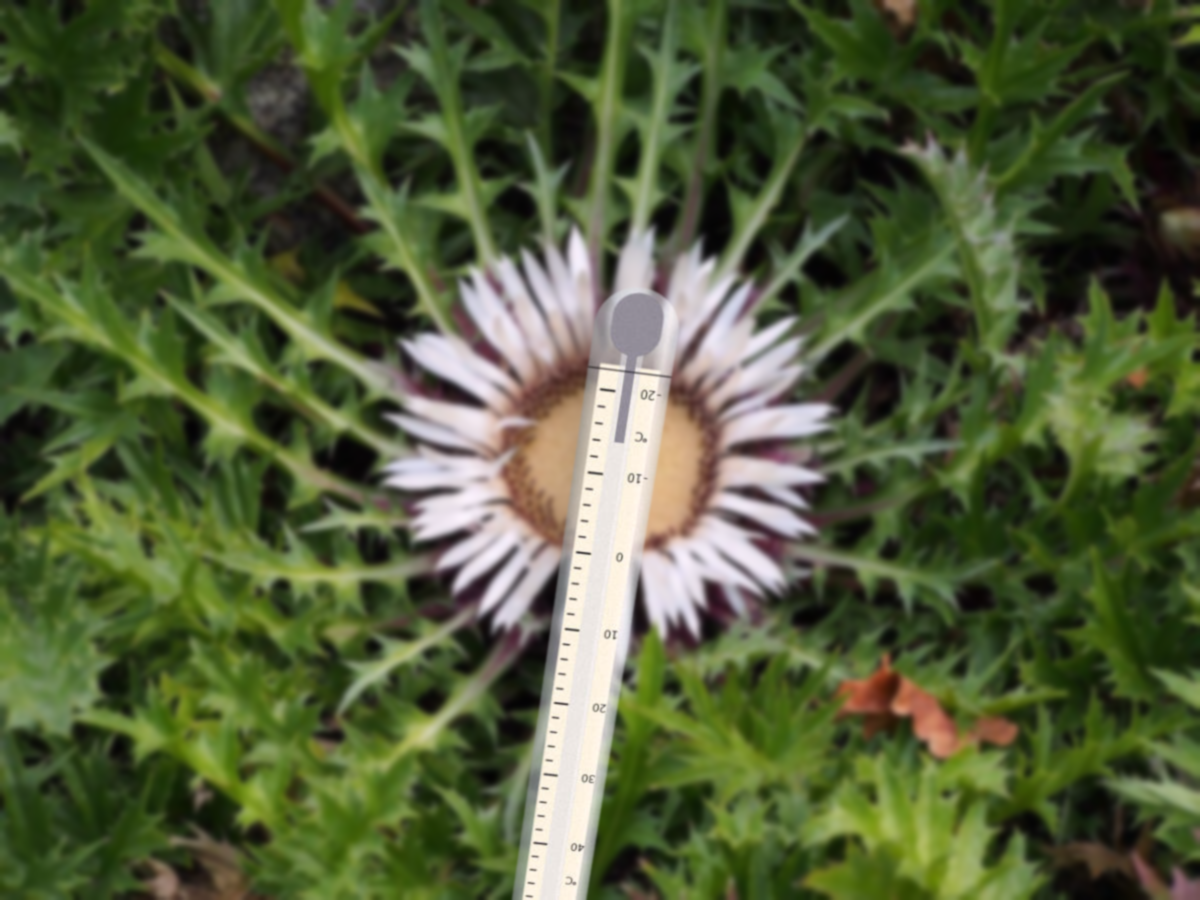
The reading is **-14** °C
